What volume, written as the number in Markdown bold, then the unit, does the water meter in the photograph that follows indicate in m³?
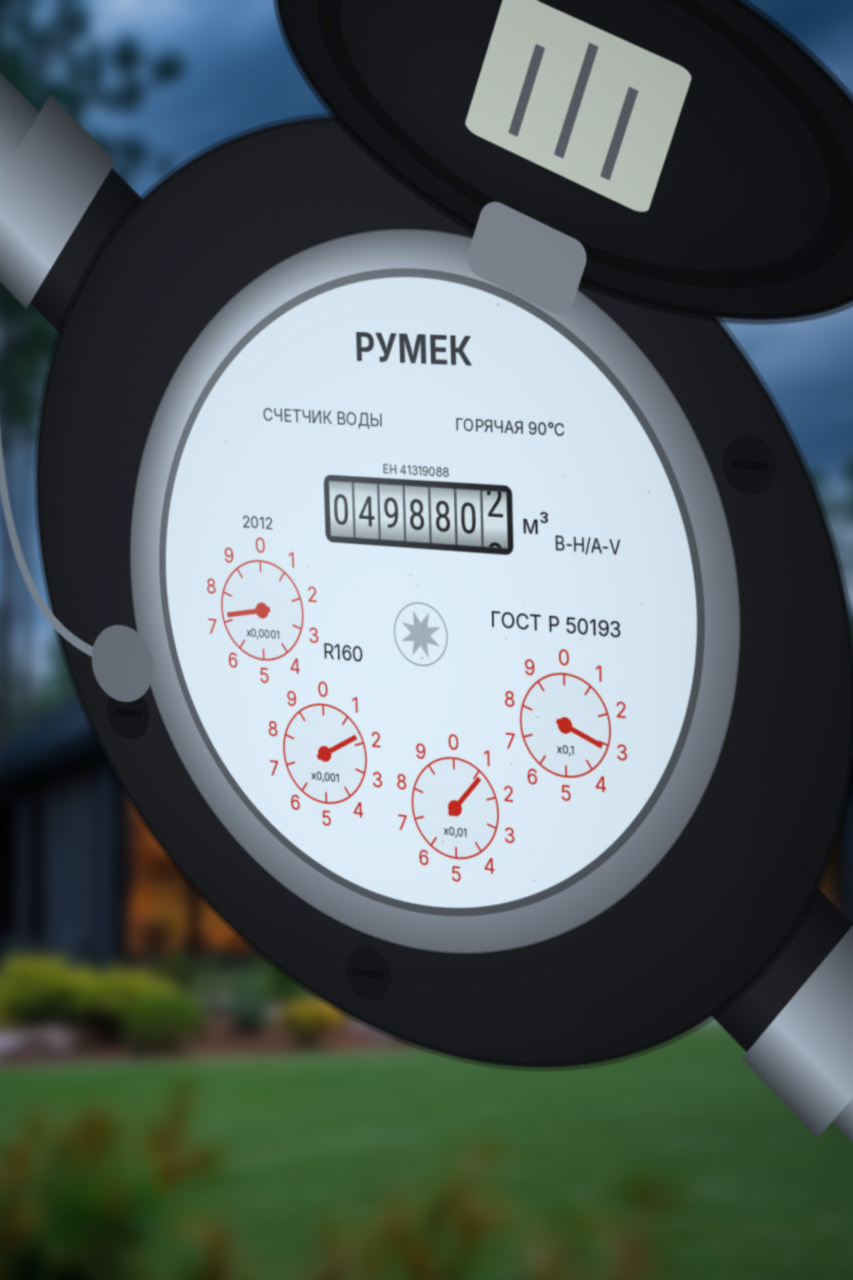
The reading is **498802.3117** m³
